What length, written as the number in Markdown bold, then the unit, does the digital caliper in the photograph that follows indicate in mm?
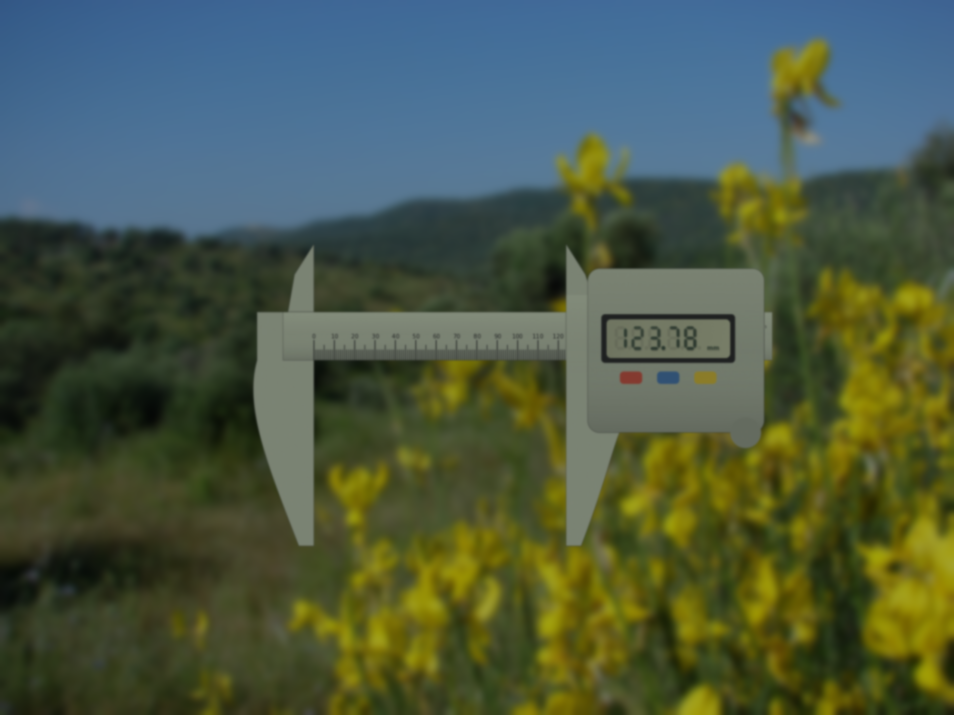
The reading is **123.78** mm
